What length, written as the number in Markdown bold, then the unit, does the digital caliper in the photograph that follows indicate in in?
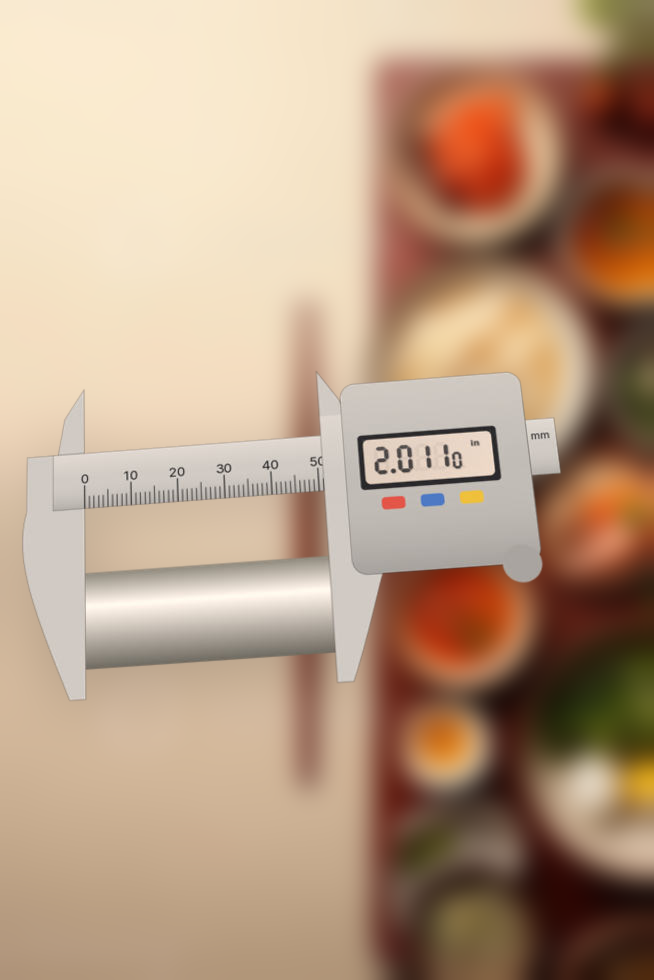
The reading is **2.0110** in
